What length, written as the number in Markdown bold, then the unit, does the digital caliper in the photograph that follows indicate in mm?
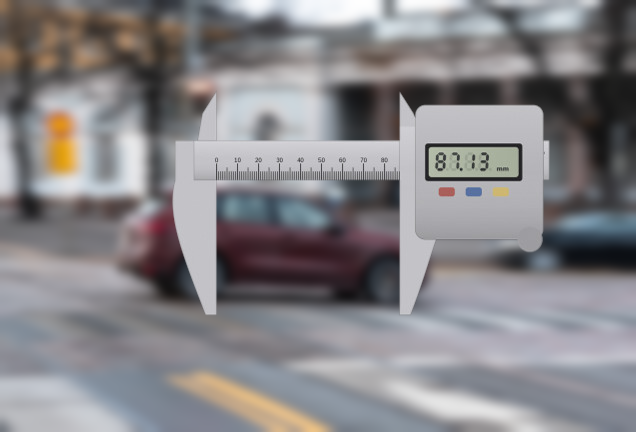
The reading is **87.13** mm
